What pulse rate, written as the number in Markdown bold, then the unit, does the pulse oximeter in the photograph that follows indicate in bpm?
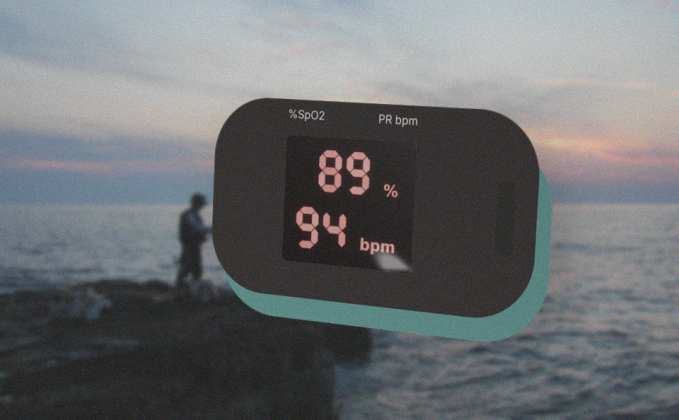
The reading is **94** bpm
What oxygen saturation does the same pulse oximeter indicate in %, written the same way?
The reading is **89** %
